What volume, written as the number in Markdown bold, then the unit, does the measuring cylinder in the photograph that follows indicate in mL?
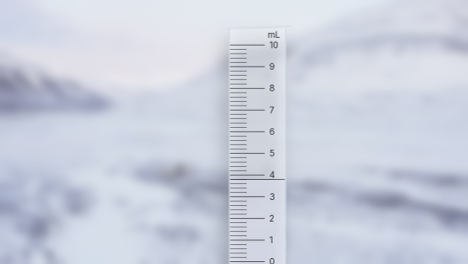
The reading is **3.8** mL
